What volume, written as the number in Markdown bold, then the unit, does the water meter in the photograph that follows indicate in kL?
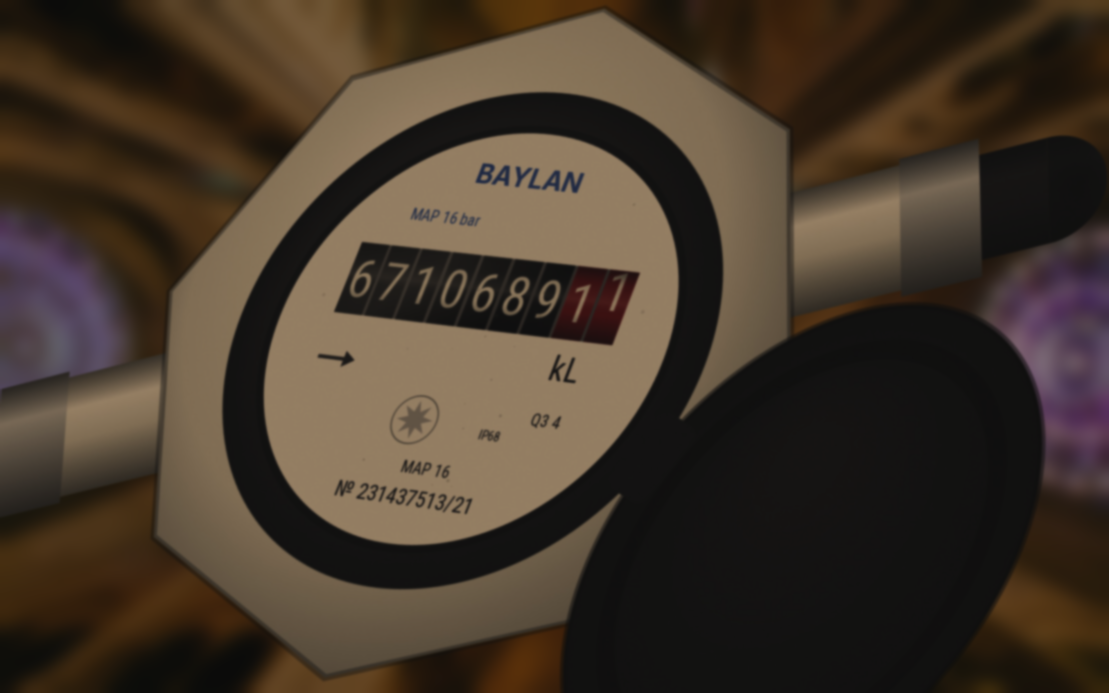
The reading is **6710689.11** kL
